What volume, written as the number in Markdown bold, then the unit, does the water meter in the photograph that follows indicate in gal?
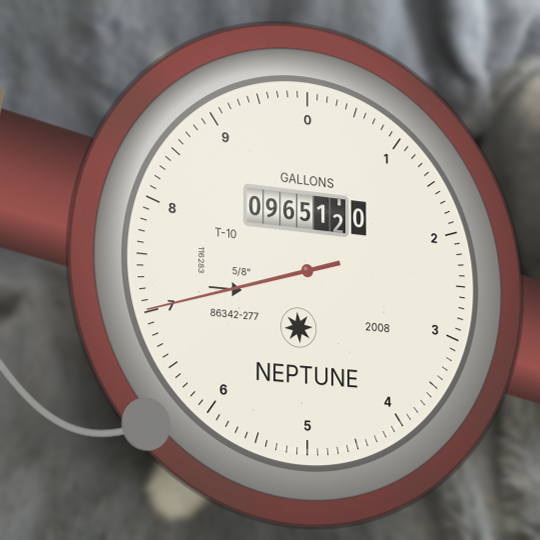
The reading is **965117.0** gal
